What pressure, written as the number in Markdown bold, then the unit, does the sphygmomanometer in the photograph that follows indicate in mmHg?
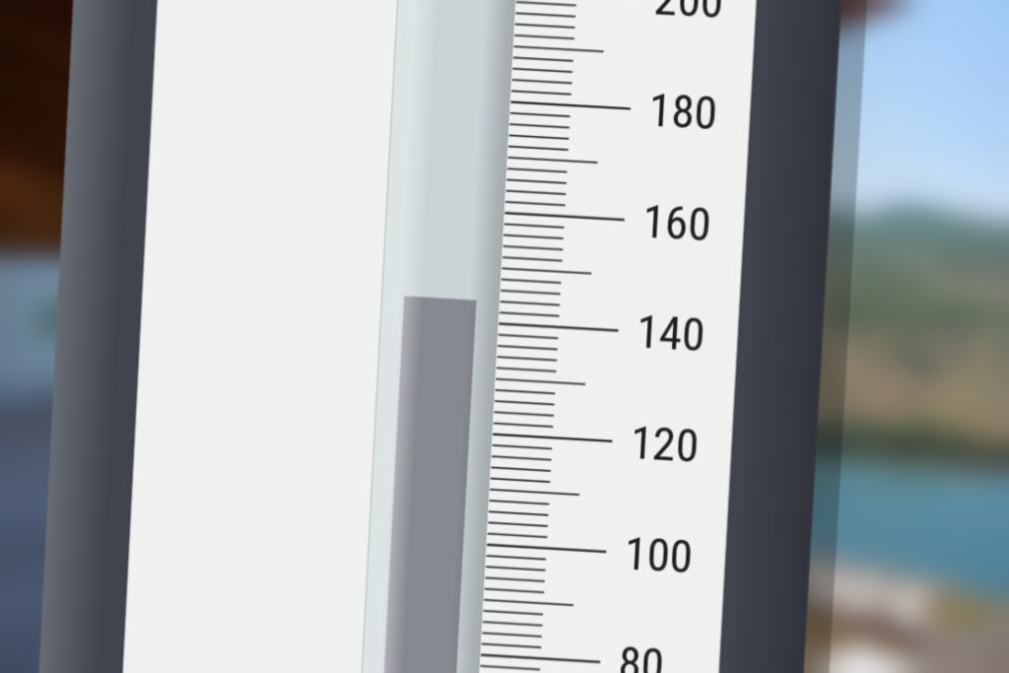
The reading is **144** mmHg
